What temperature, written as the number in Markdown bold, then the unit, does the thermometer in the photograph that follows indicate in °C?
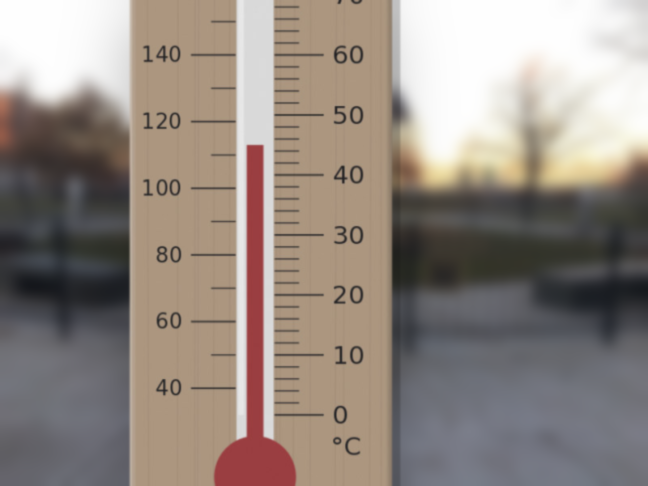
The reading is **45** °C
